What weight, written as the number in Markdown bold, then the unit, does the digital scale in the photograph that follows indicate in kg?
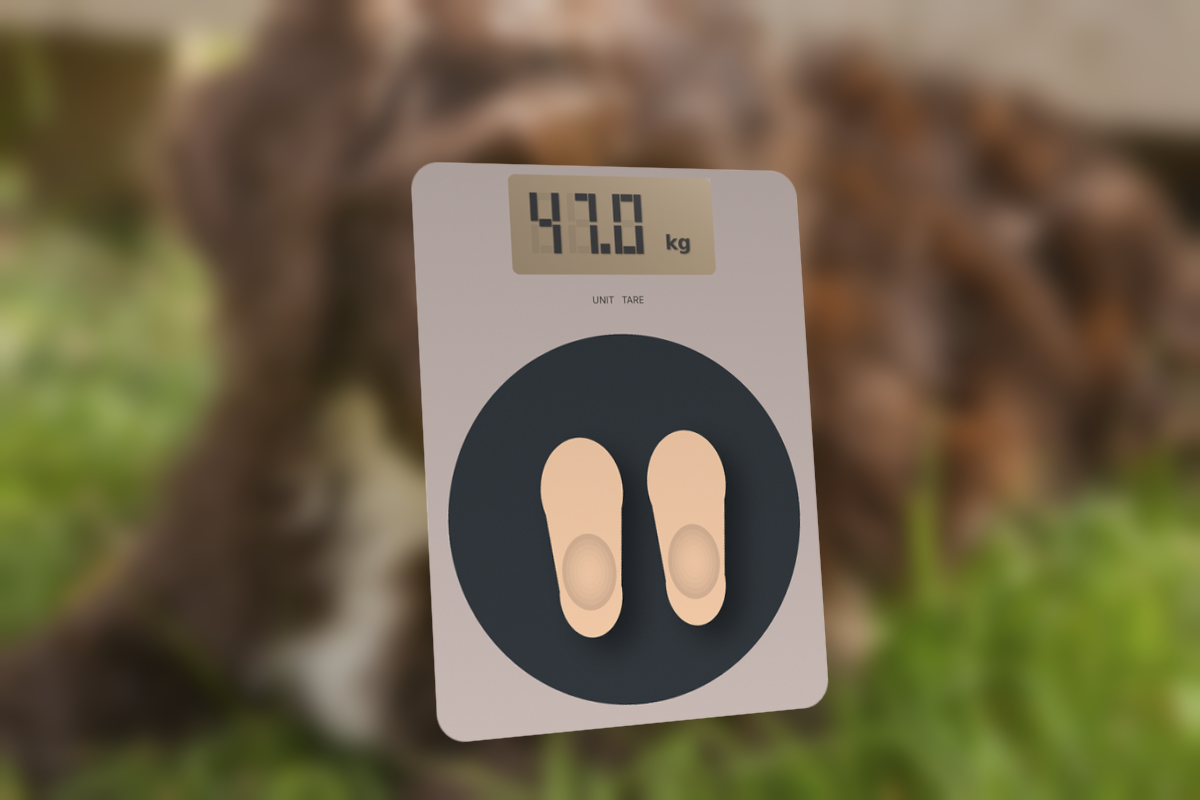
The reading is **47.0** kg
